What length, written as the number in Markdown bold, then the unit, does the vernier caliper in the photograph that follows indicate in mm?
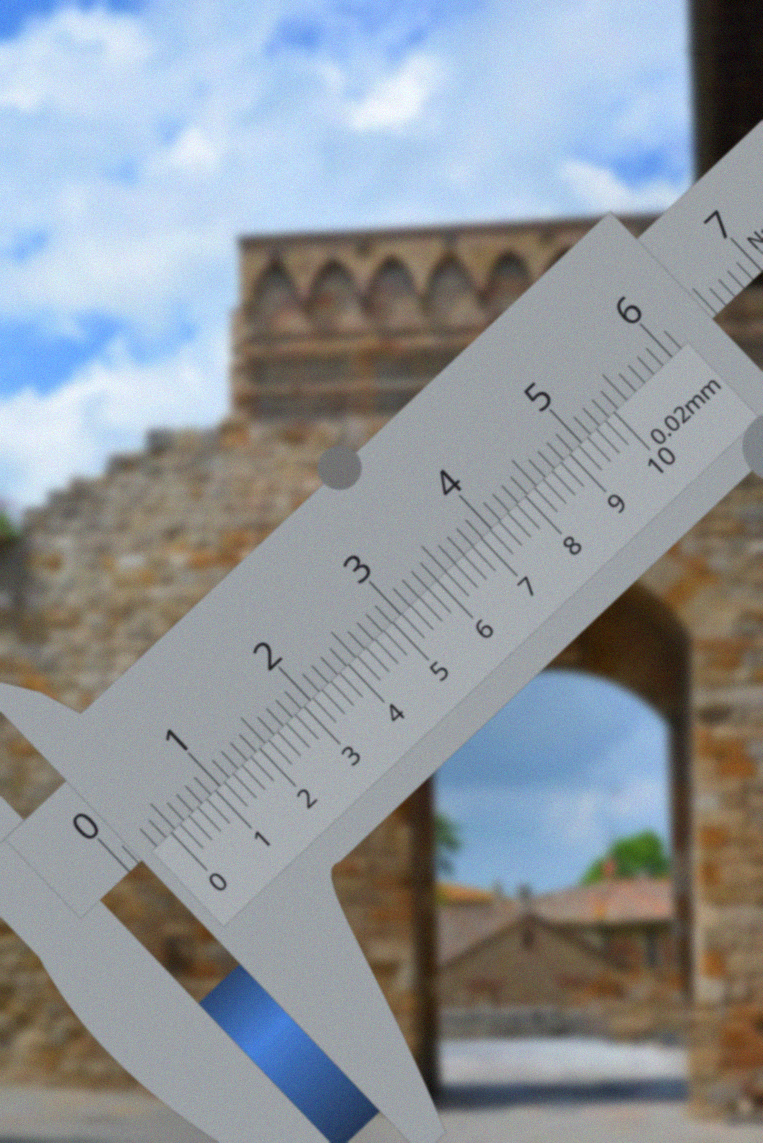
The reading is **4.6** mm
